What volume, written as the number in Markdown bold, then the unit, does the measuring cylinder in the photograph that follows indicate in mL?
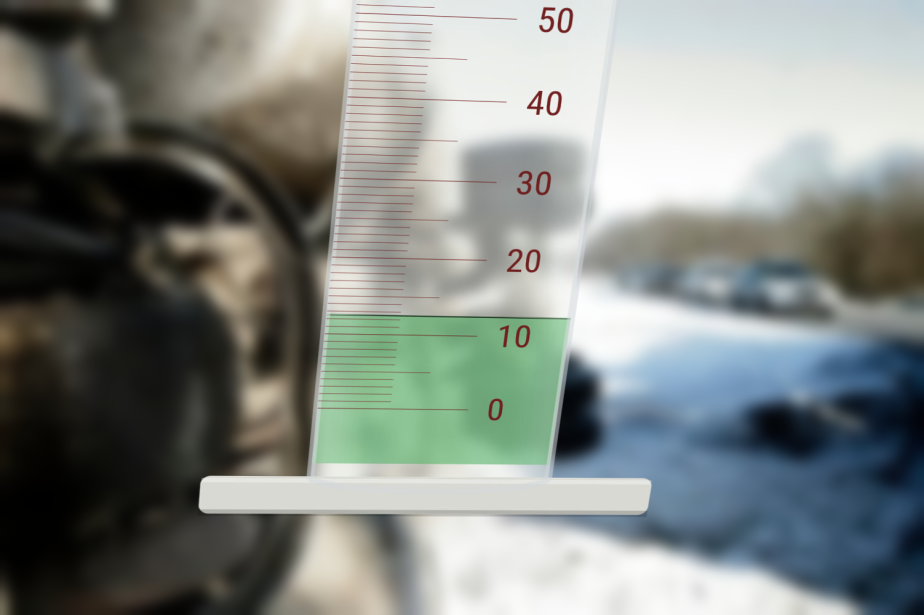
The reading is **12.5** mL
